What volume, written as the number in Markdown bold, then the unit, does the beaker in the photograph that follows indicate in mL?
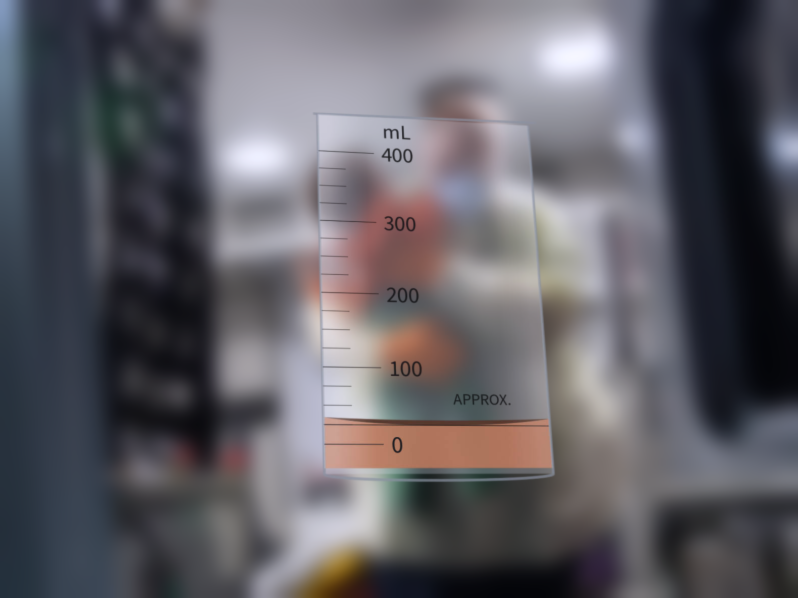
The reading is **25** mL
